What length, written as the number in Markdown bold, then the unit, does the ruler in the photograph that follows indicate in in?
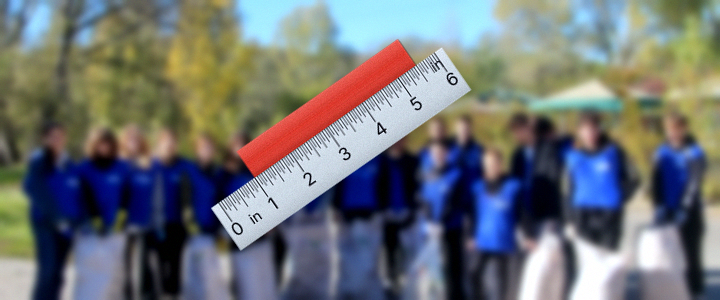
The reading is **4.5** in
